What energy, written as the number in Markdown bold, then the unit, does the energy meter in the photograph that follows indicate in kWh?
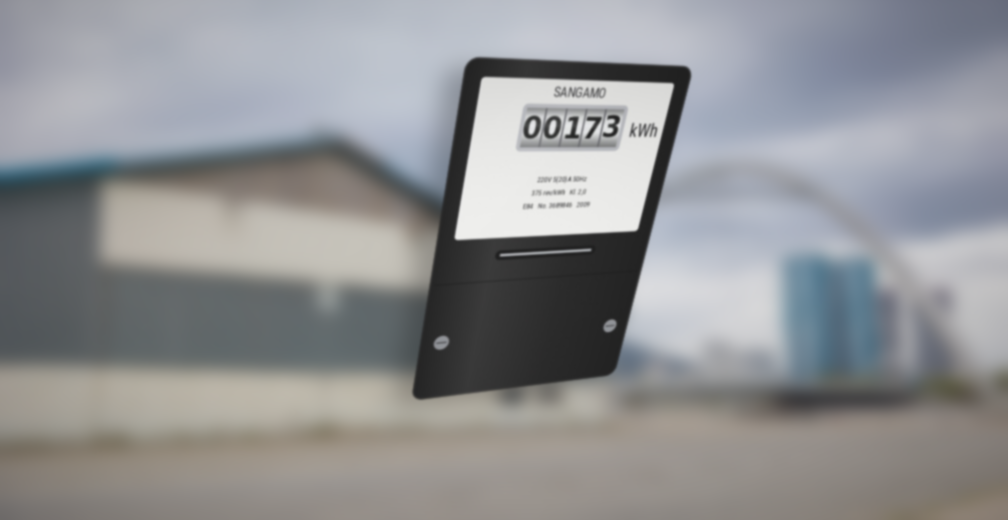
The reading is **173** kWh
